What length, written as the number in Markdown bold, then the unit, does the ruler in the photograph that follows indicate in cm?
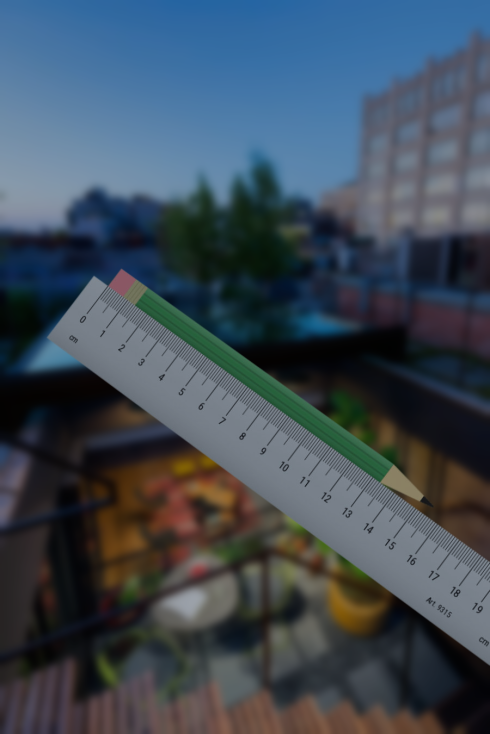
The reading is **15.5** cm
